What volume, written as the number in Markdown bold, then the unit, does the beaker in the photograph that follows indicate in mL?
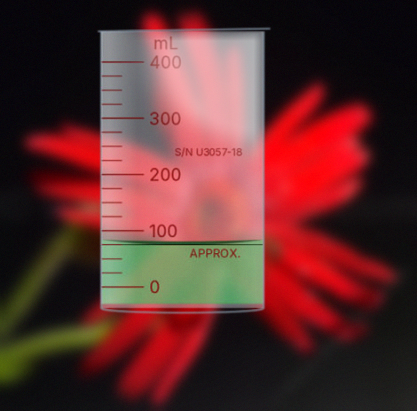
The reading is **75** mL
